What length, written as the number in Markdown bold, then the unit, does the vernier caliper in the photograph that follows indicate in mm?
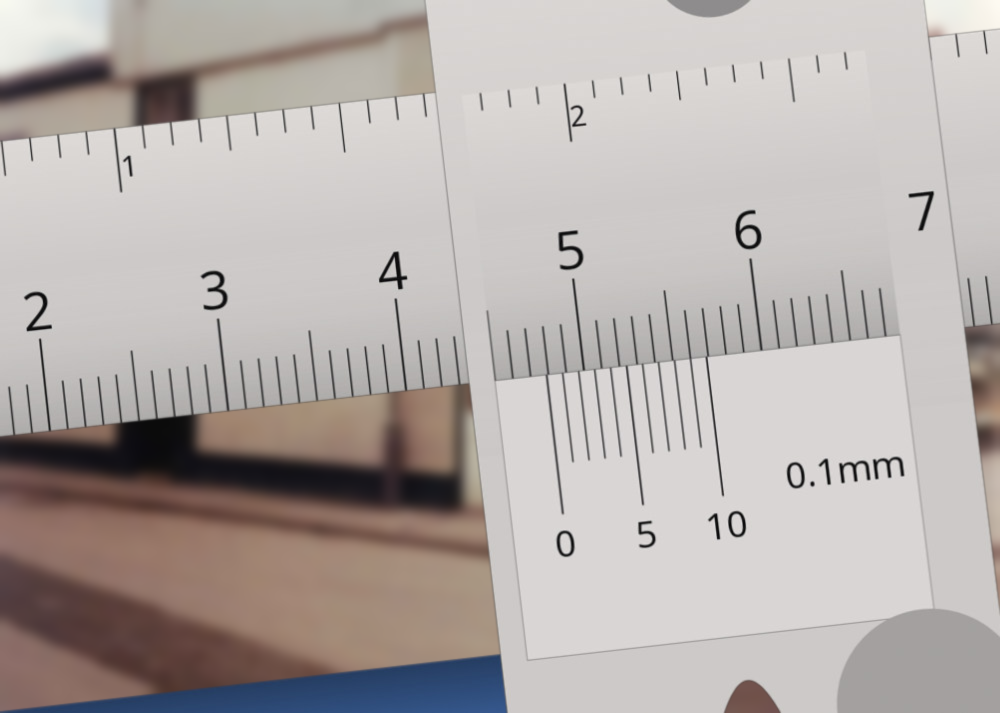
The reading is **47.9** mm
